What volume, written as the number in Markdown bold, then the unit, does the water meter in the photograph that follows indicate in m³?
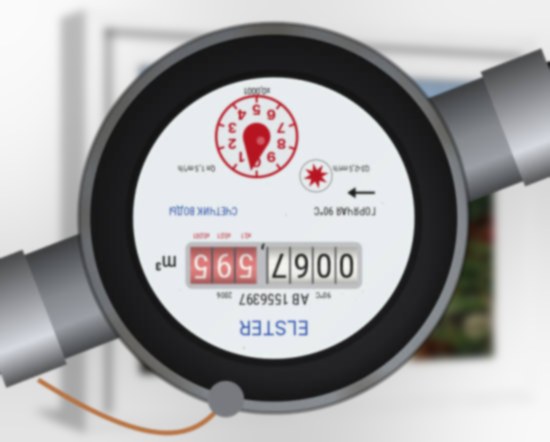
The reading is **67.5950** m³
